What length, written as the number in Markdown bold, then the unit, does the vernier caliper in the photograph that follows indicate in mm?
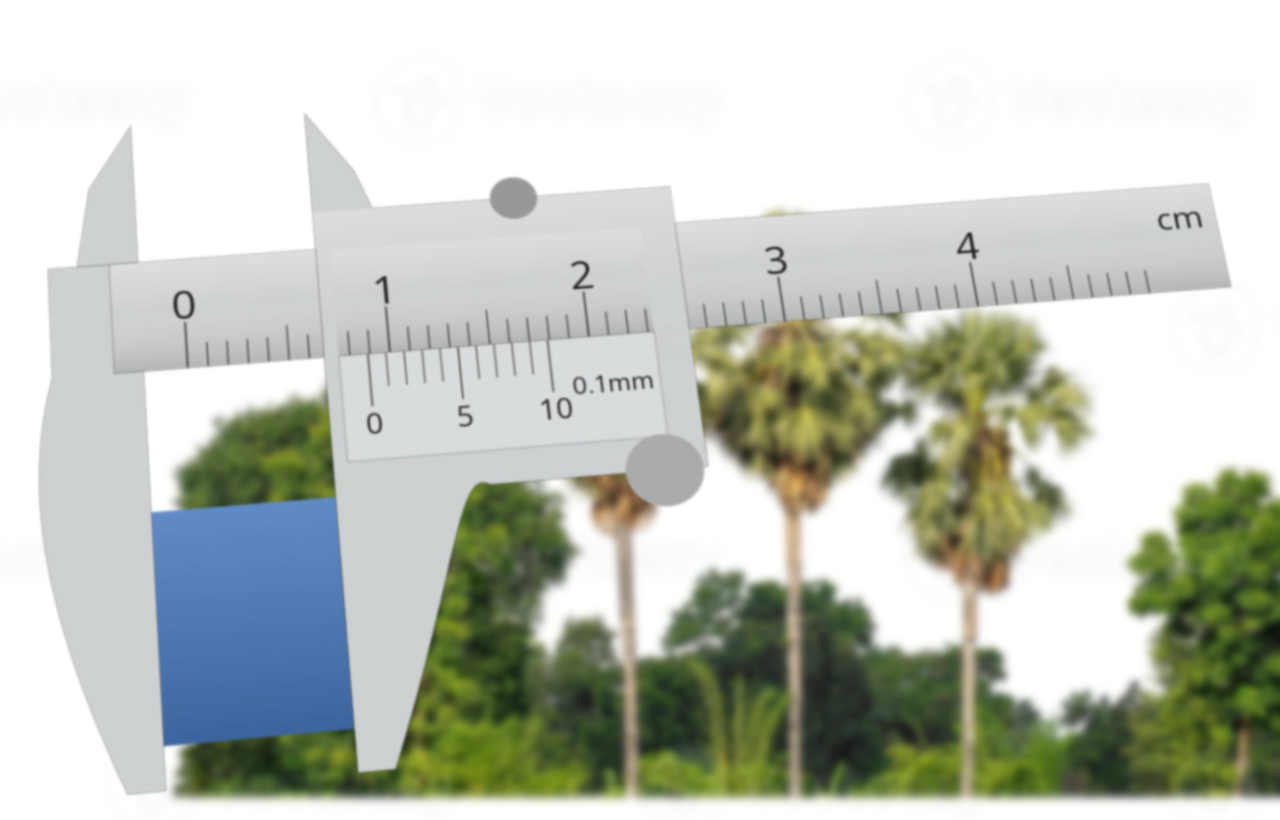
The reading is **8.9** mm
